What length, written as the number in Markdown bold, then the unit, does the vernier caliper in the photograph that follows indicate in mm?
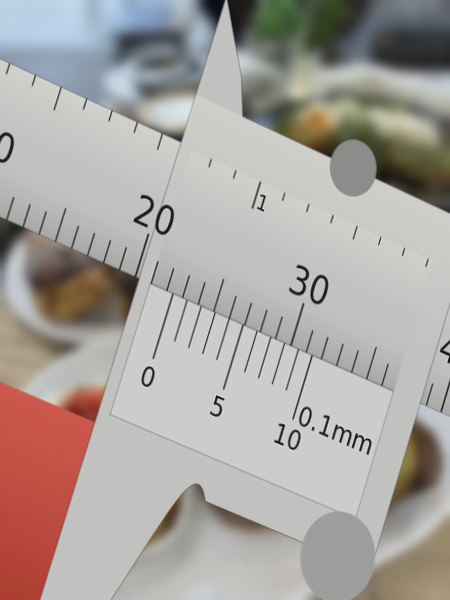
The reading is **22.4** mm
